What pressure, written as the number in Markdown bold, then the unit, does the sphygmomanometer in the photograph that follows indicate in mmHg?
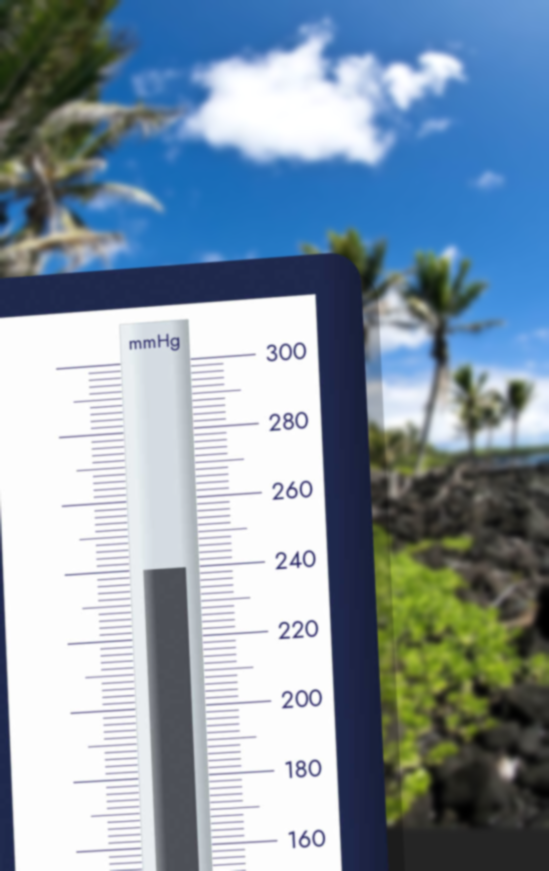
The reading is **240** mmHg
